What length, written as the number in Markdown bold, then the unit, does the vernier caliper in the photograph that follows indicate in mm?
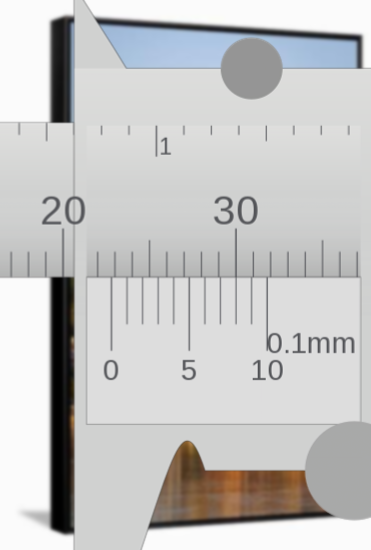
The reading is **22.8** mm
